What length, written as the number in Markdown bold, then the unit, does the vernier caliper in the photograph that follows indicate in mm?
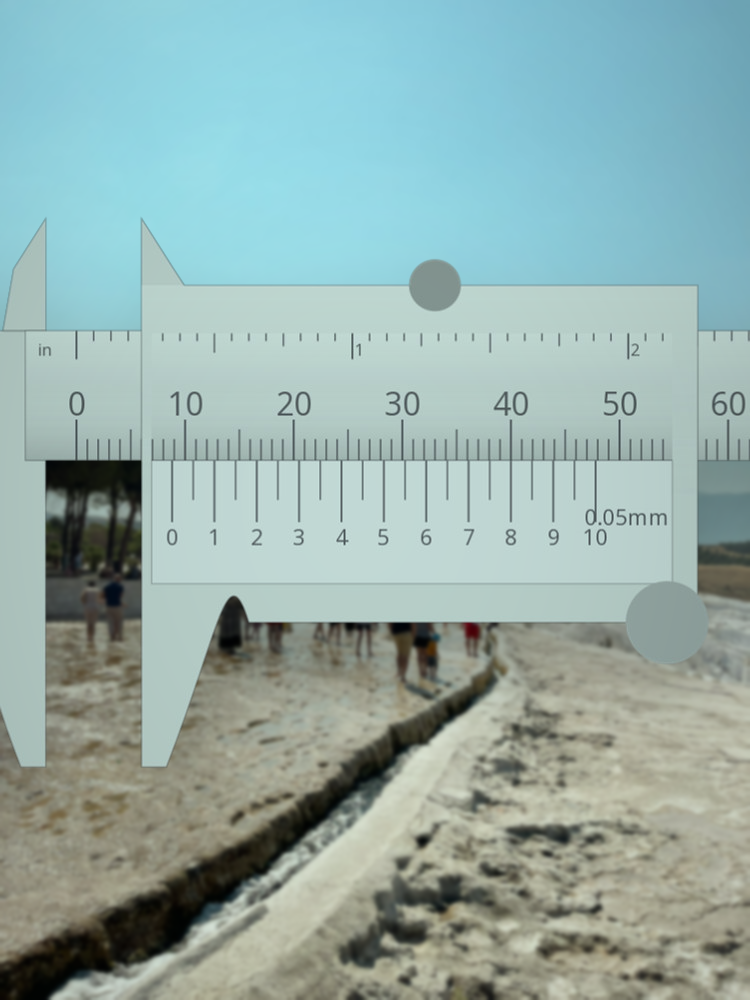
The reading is **8.8** mm
